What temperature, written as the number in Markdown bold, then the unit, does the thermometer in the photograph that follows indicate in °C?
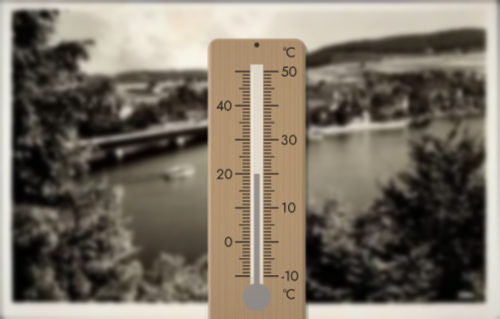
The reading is **20** °C
